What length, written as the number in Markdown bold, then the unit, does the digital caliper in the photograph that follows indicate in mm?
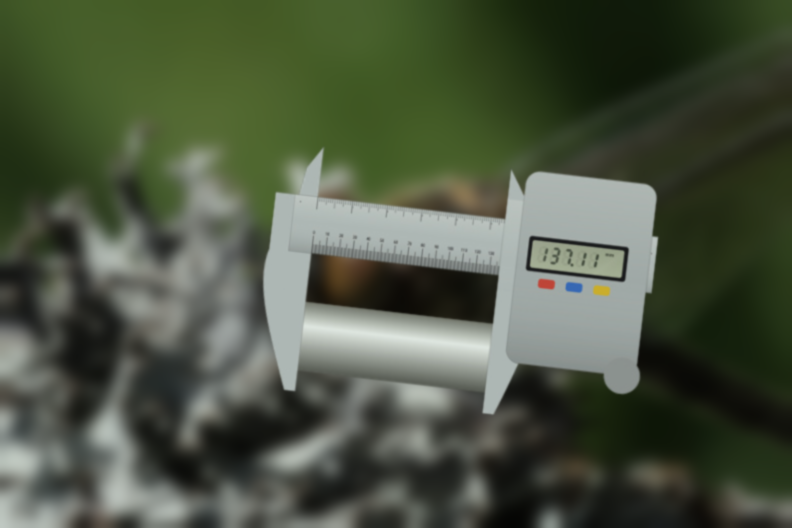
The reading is **137.11** mm
